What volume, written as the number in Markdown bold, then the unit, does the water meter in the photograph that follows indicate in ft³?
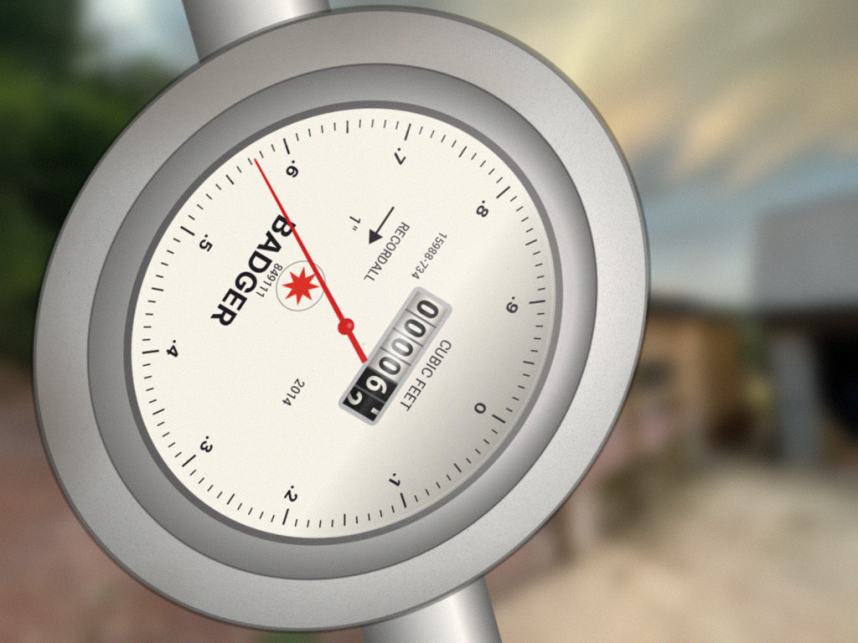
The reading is **61.57** ft³
